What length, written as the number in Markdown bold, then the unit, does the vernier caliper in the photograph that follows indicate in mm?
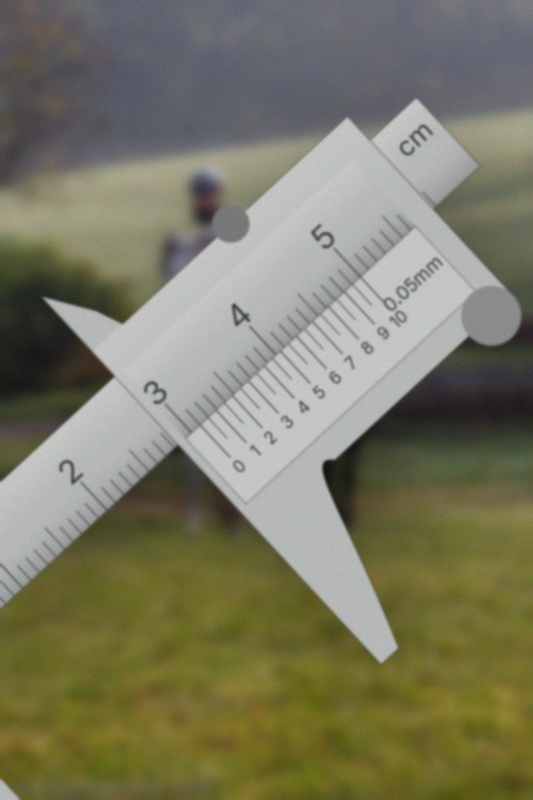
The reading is **31.0** mm
